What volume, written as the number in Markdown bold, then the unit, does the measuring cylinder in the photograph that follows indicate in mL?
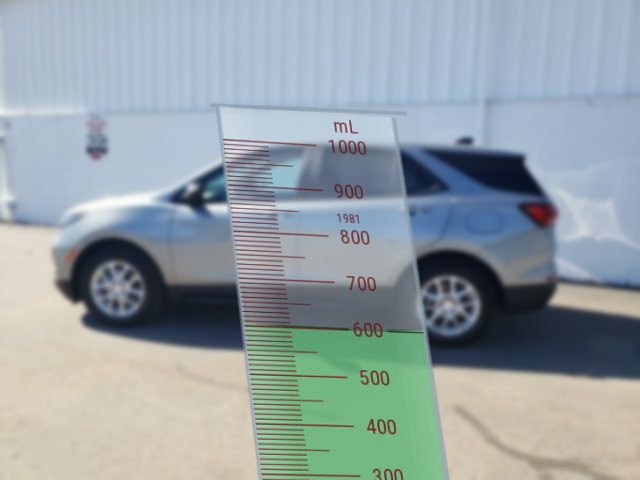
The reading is **600** mL
